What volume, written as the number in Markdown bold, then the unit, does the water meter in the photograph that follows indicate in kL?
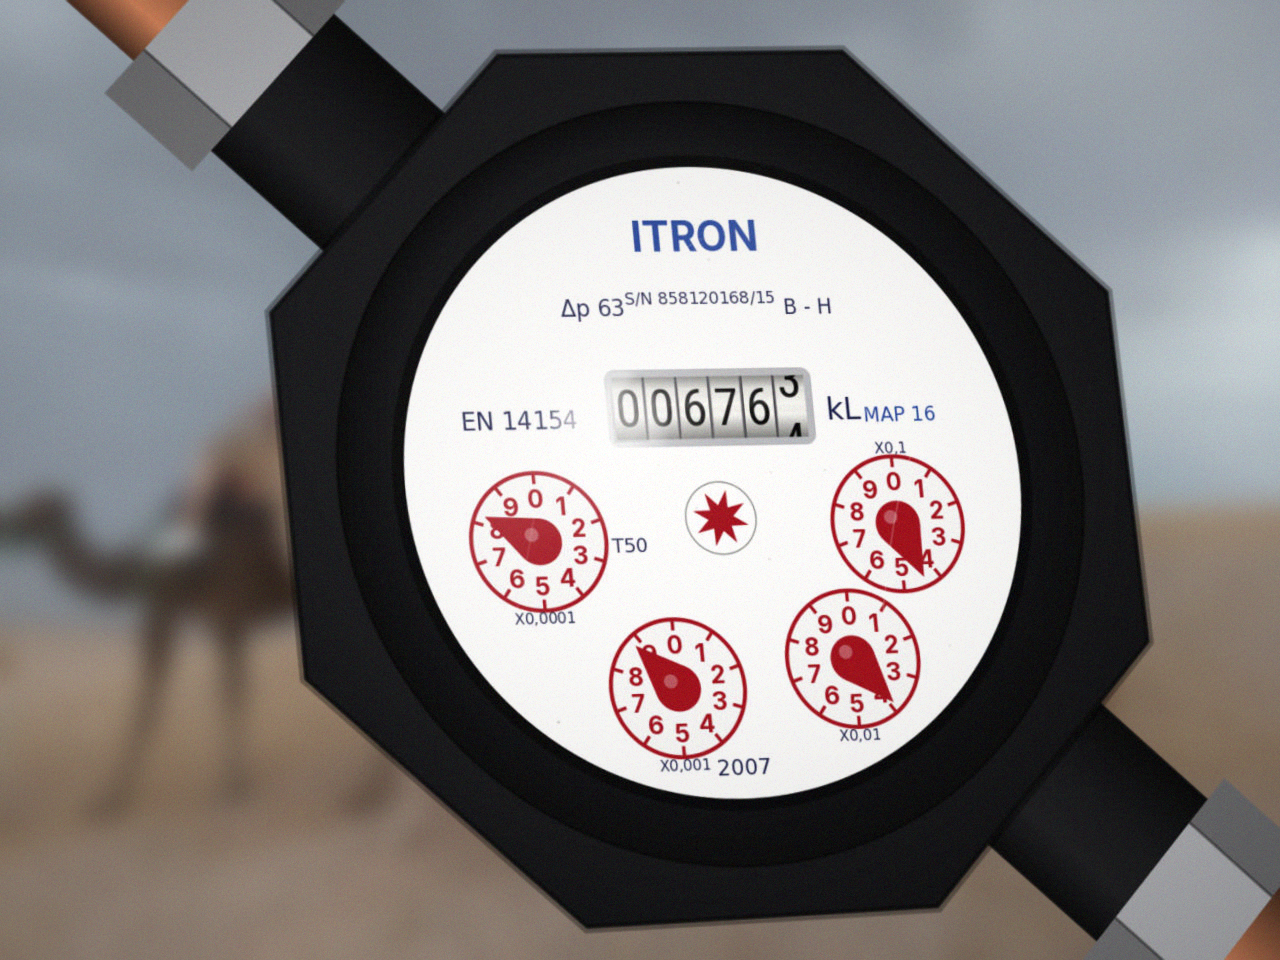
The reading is **6763.4388** kL
